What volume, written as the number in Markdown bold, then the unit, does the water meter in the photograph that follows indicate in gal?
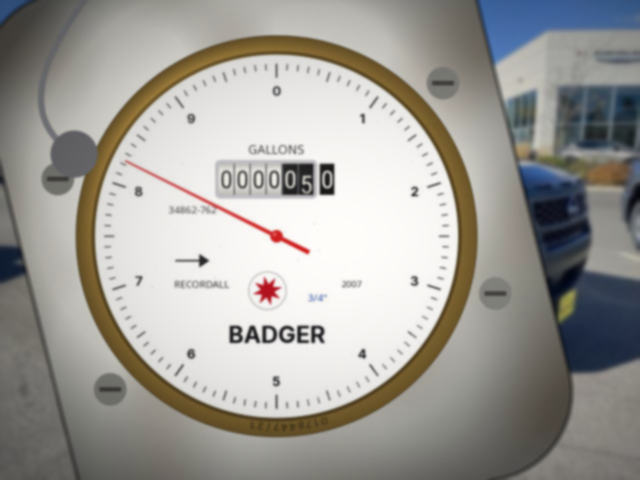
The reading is **48.2** gal
